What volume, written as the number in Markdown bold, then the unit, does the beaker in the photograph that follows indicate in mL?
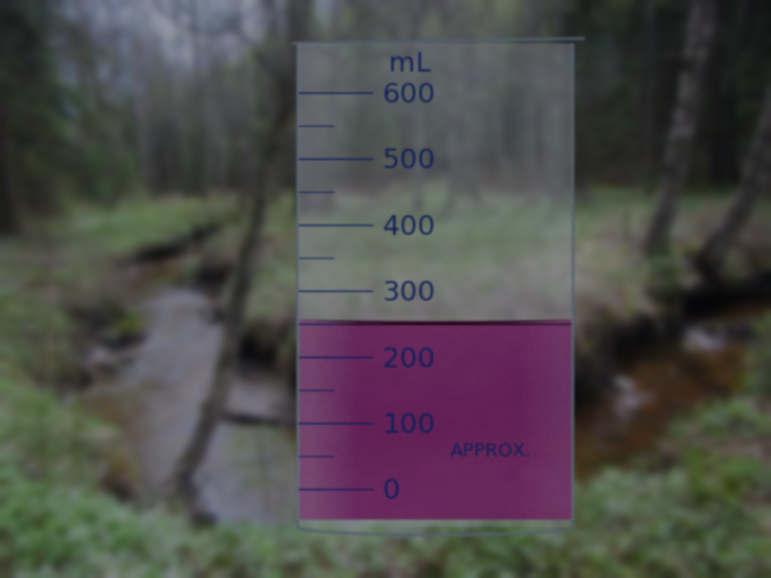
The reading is **250** mL
